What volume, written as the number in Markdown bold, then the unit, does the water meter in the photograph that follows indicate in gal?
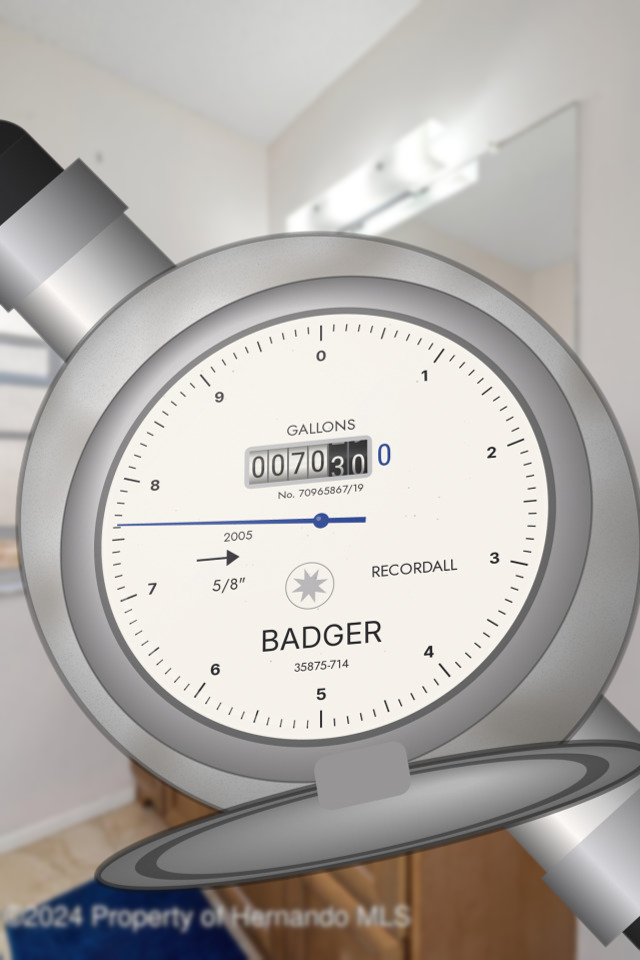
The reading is **70297.6** gal
